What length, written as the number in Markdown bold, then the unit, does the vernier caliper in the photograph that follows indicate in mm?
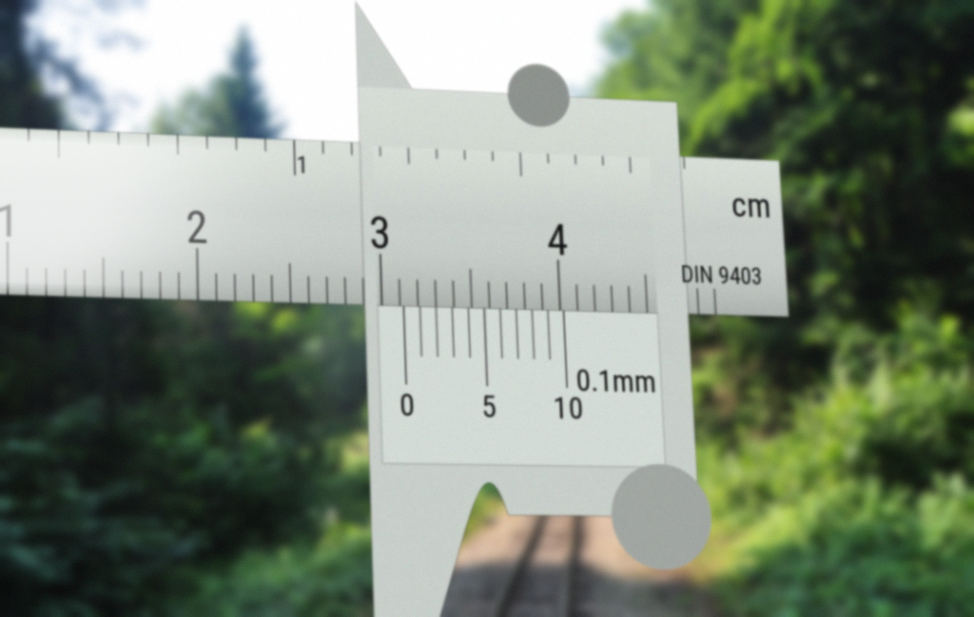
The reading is **31.2** mm
